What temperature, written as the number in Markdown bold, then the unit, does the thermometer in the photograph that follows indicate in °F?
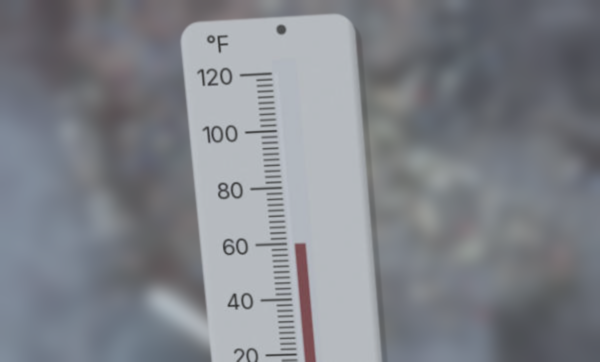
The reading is **60** °F
